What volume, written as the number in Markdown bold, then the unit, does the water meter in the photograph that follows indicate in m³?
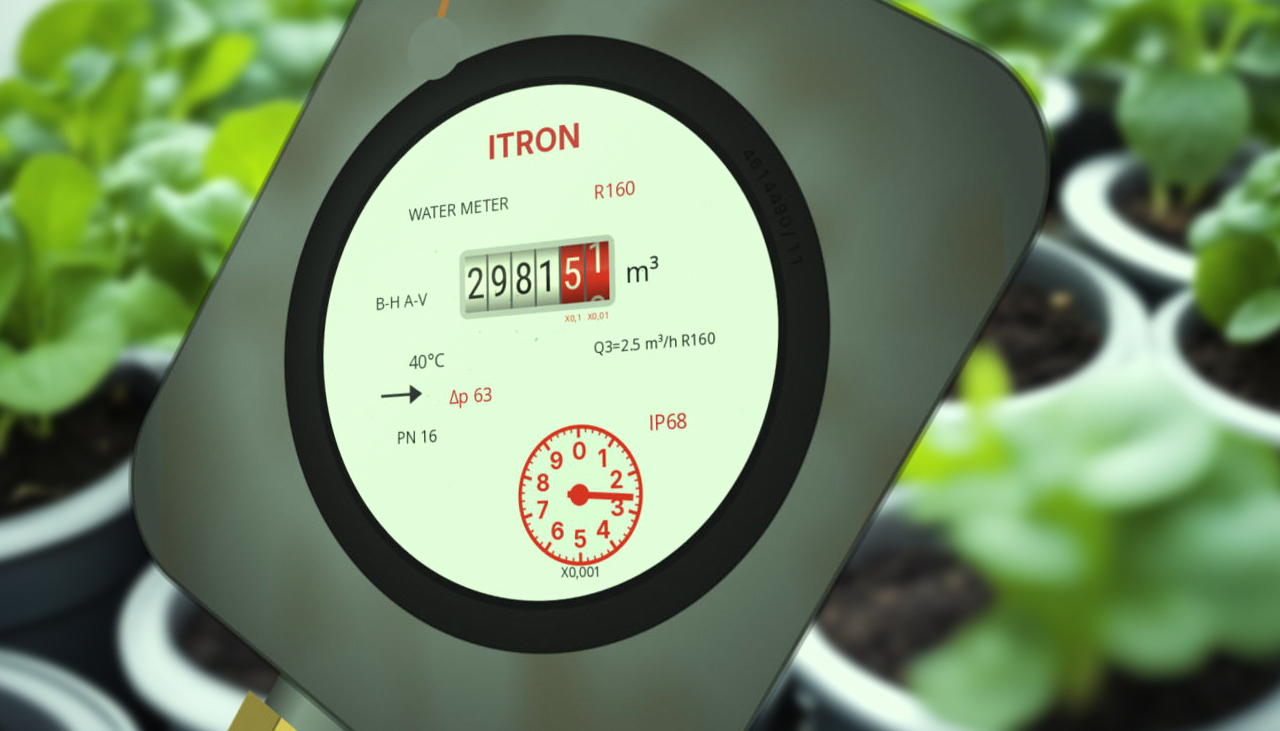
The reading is **2981.512** m³
